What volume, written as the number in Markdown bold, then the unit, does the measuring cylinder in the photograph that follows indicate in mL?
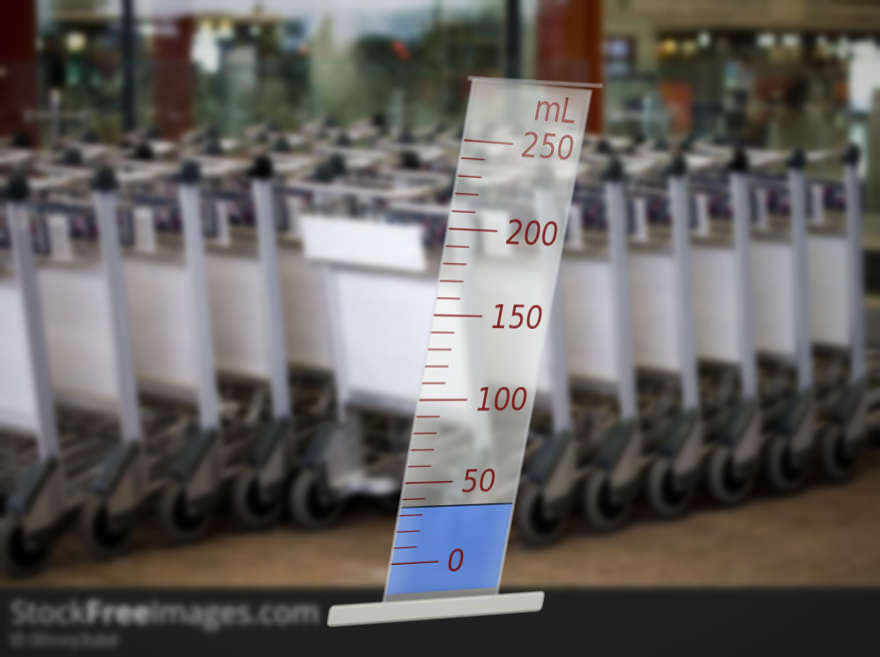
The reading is **35** mL
